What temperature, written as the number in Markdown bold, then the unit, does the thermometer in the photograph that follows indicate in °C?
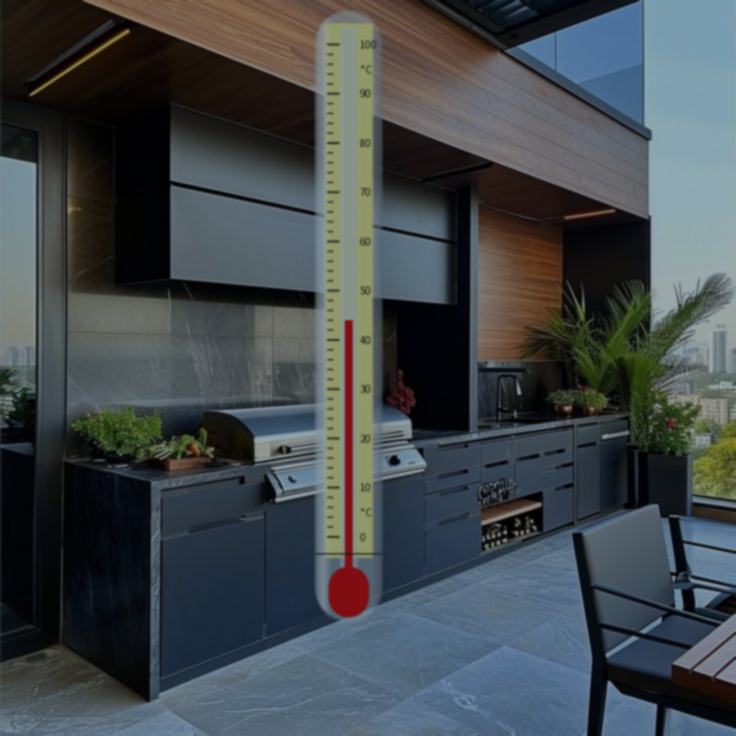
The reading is **44** °C
